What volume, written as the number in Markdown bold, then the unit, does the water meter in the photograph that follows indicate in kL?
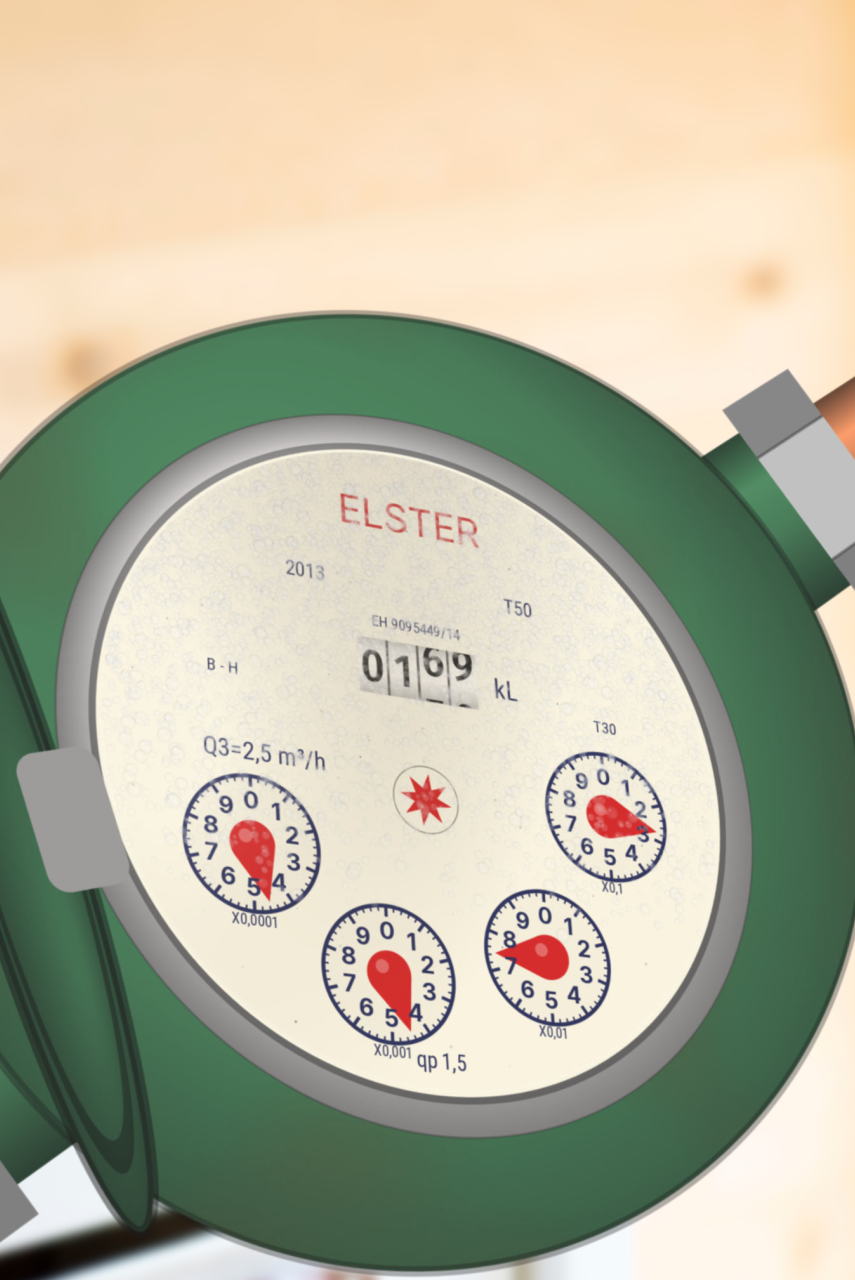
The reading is **169.2744** kL
